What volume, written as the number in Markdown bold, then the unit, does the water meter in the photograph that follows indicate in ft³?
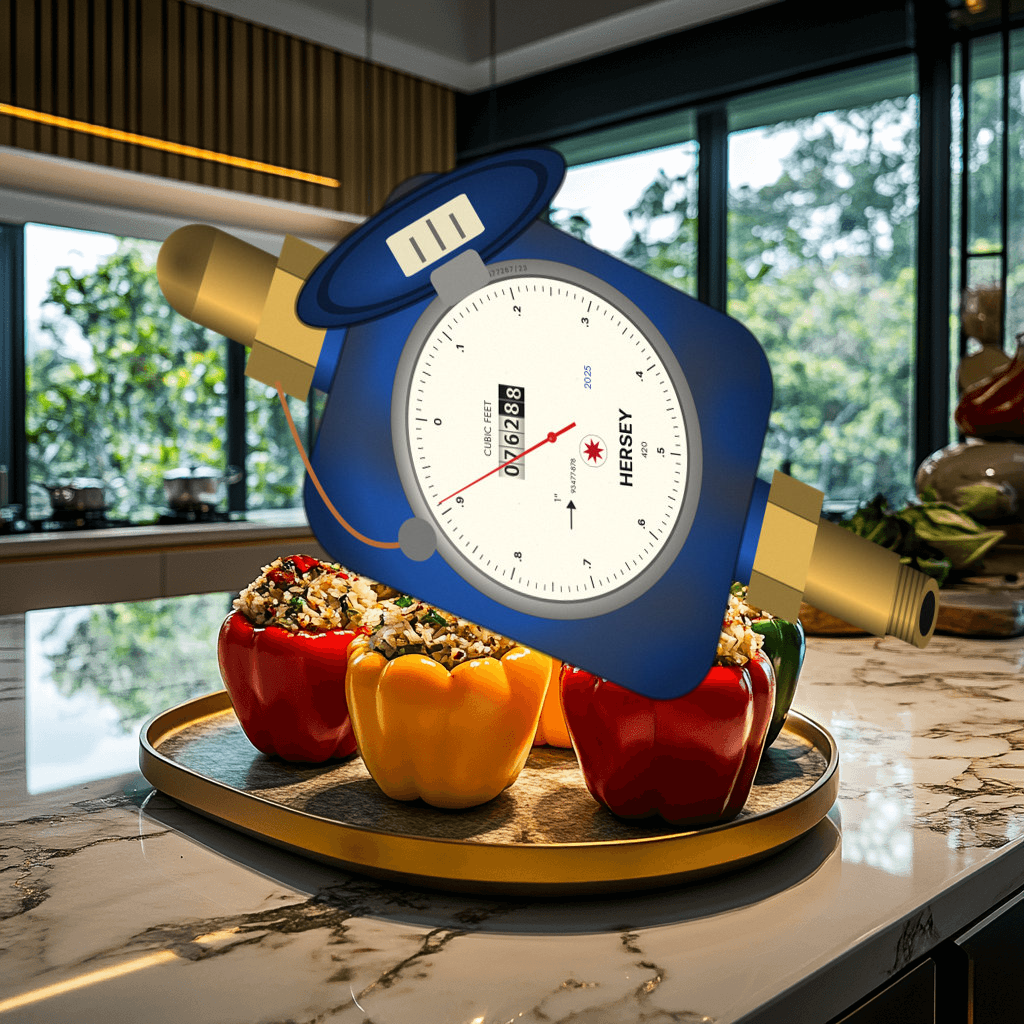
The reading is **76287.91** ft³
